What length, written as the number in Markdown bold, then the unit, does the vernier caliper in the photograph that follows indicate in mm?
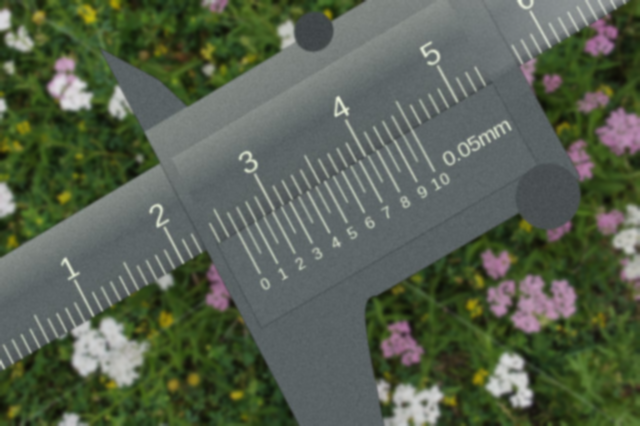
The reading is **26.0** mm
